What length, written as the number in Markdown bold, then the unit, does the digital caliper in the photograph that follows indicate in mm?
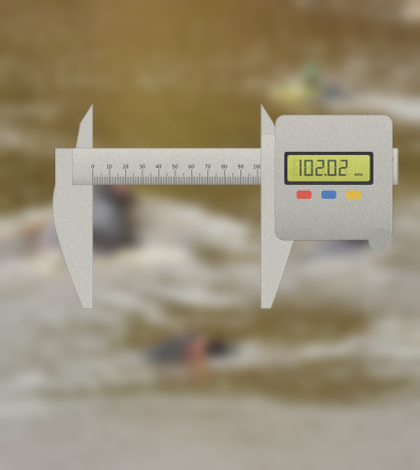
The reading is **102.02** mm
